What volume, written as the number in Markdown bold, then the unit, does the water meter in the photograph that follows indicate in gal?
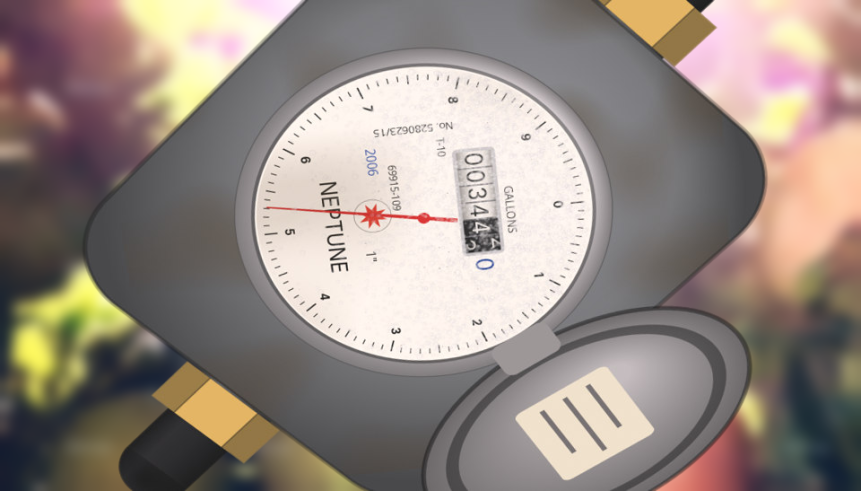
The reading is **34425.3** gal
